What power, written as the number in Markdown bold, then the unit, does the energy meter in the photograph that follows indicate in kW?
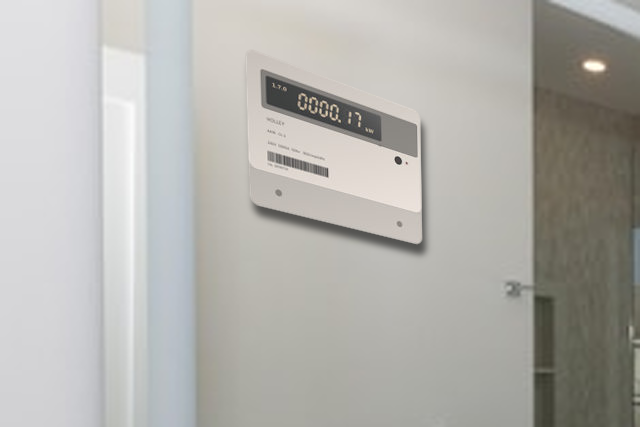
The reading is **0.17** kW
